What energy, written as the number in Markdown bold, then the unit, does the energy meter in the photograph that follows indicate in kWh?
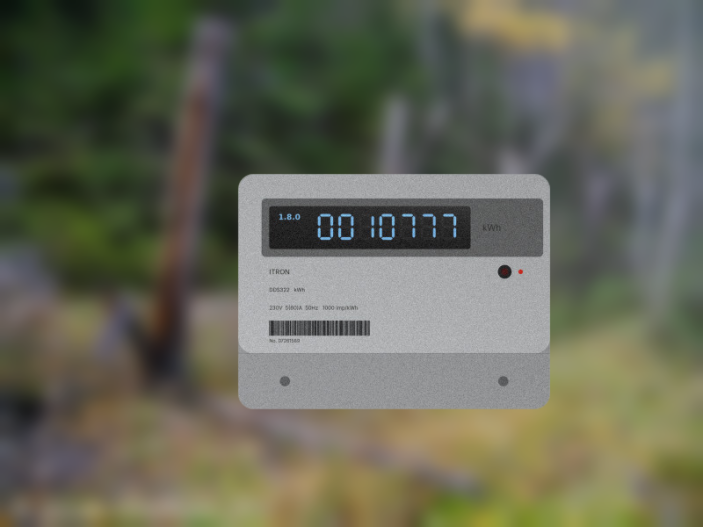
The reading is **10777** kWh
